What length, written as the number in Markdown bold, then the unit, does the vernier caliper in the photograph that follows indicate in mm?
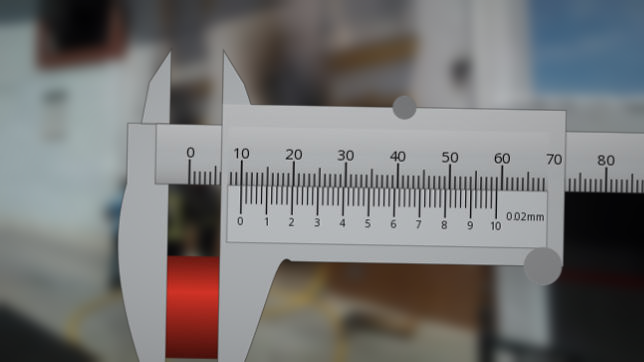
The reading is **10.0** mm
